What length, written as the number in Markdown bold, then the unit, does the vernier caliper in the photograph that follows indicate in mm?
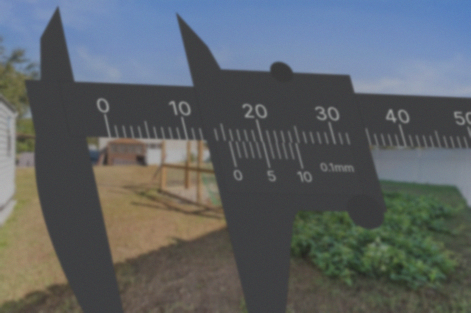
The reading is **15.6** mm
